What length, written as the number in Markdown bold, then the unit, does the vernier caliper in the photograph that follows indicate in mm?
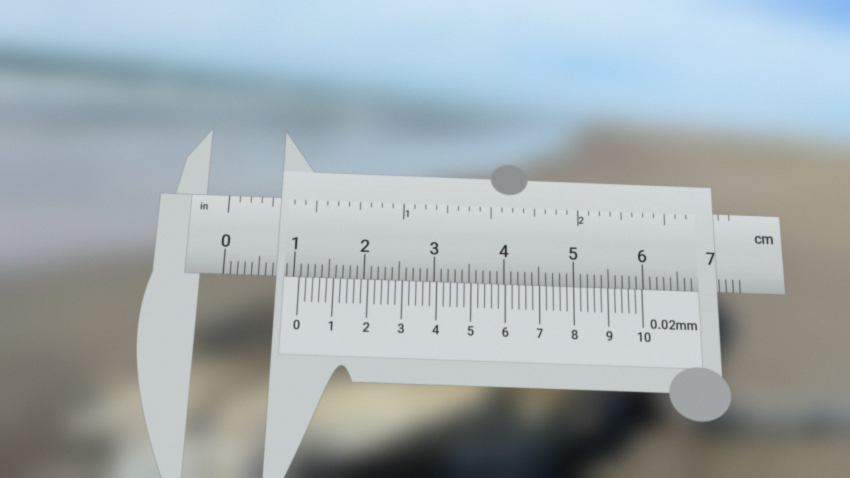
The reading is **10.8** mm
